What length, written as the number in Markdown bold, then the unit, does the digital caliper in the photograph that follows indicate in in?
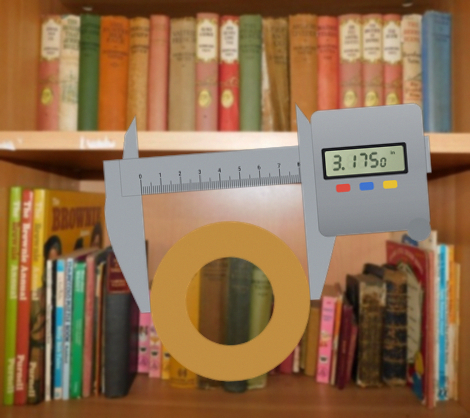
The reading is **3.1750** in
